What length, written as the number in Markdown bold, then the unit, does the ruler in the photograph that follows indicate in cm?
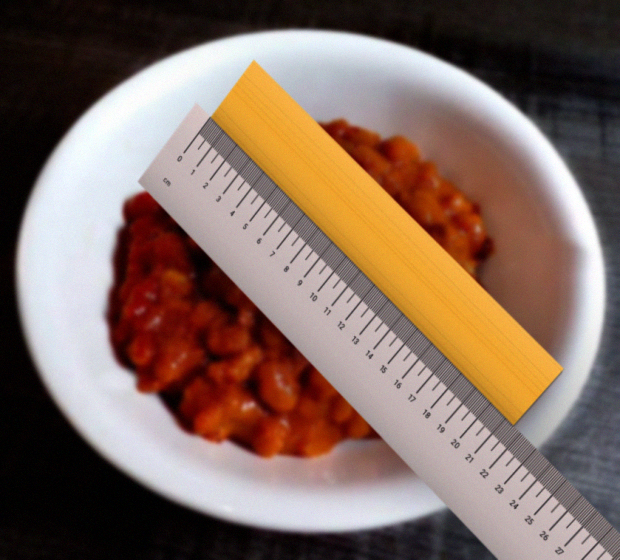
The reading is **21.5** cm
